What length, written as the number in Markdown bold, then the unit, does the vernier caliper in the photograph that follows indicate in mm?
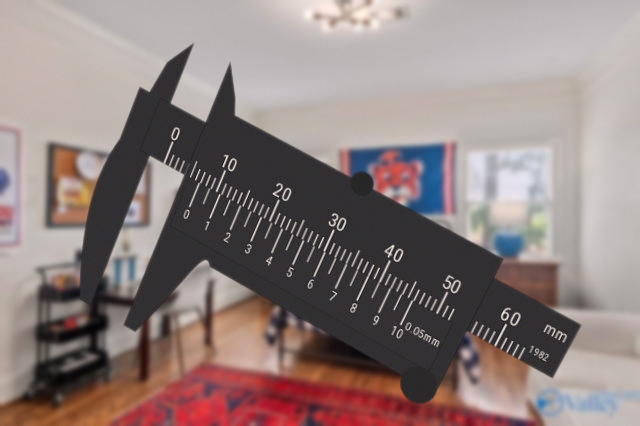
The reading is **6.8** mm
